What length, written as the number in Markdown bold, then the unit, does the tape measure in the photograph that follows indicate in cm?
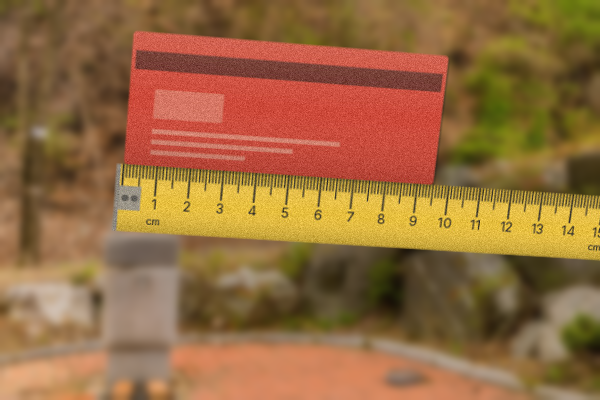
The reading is **9.5** cm
